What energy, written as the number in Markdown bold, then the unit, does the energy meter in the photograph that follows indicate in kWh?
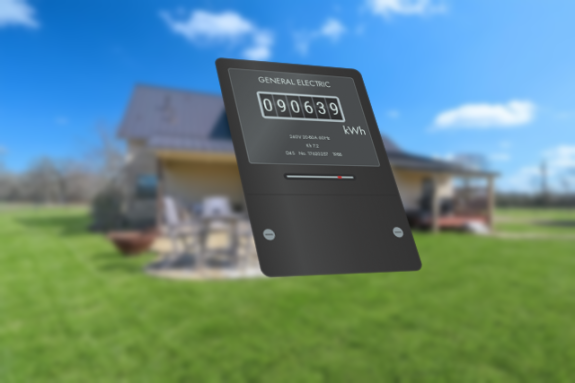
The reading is **90639** kWh
